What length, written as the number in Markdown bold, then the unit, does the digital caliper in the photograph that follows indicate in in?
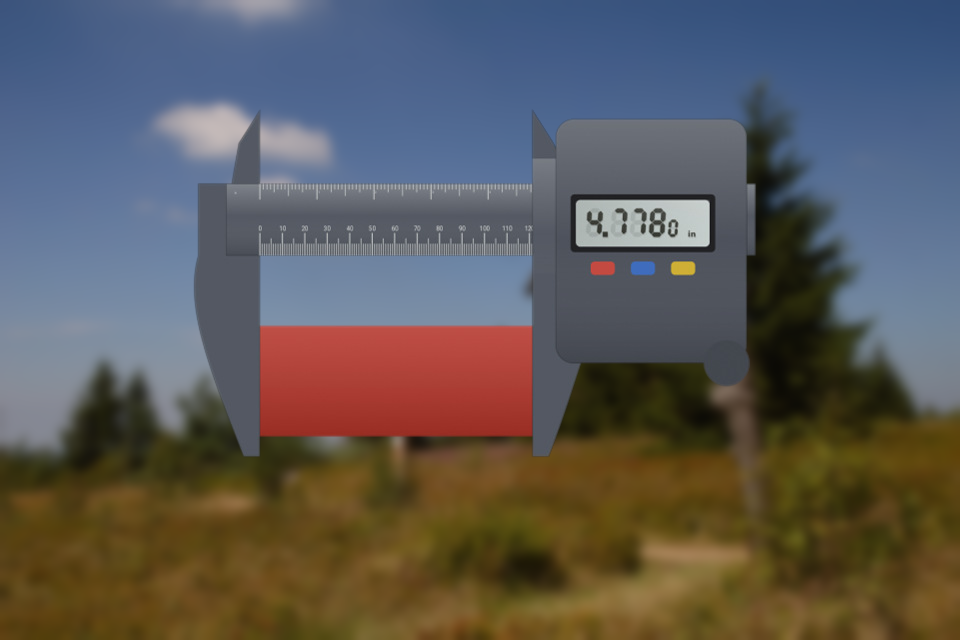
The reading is **4.7780** in
